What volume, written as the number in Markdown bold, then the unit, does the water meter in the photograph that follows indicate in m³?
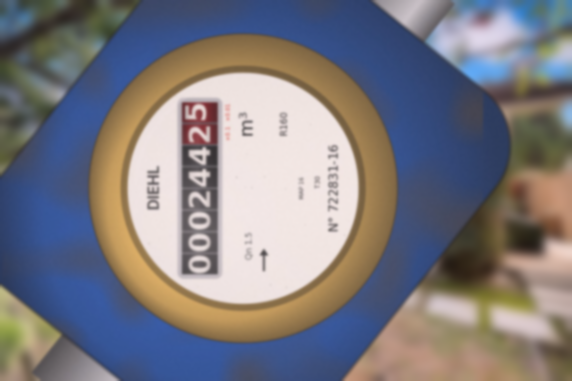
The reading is **244.25** m³
